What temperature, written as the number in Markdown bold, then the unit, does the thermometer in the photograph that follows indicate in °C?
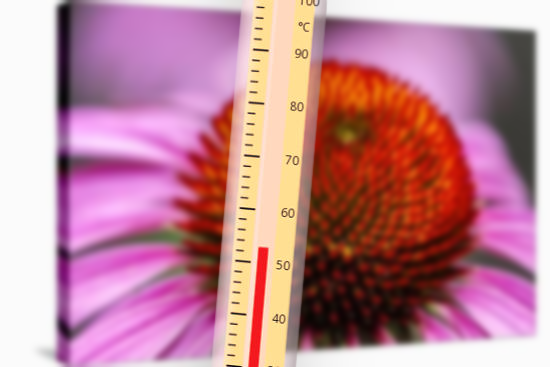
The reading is **53** °C
